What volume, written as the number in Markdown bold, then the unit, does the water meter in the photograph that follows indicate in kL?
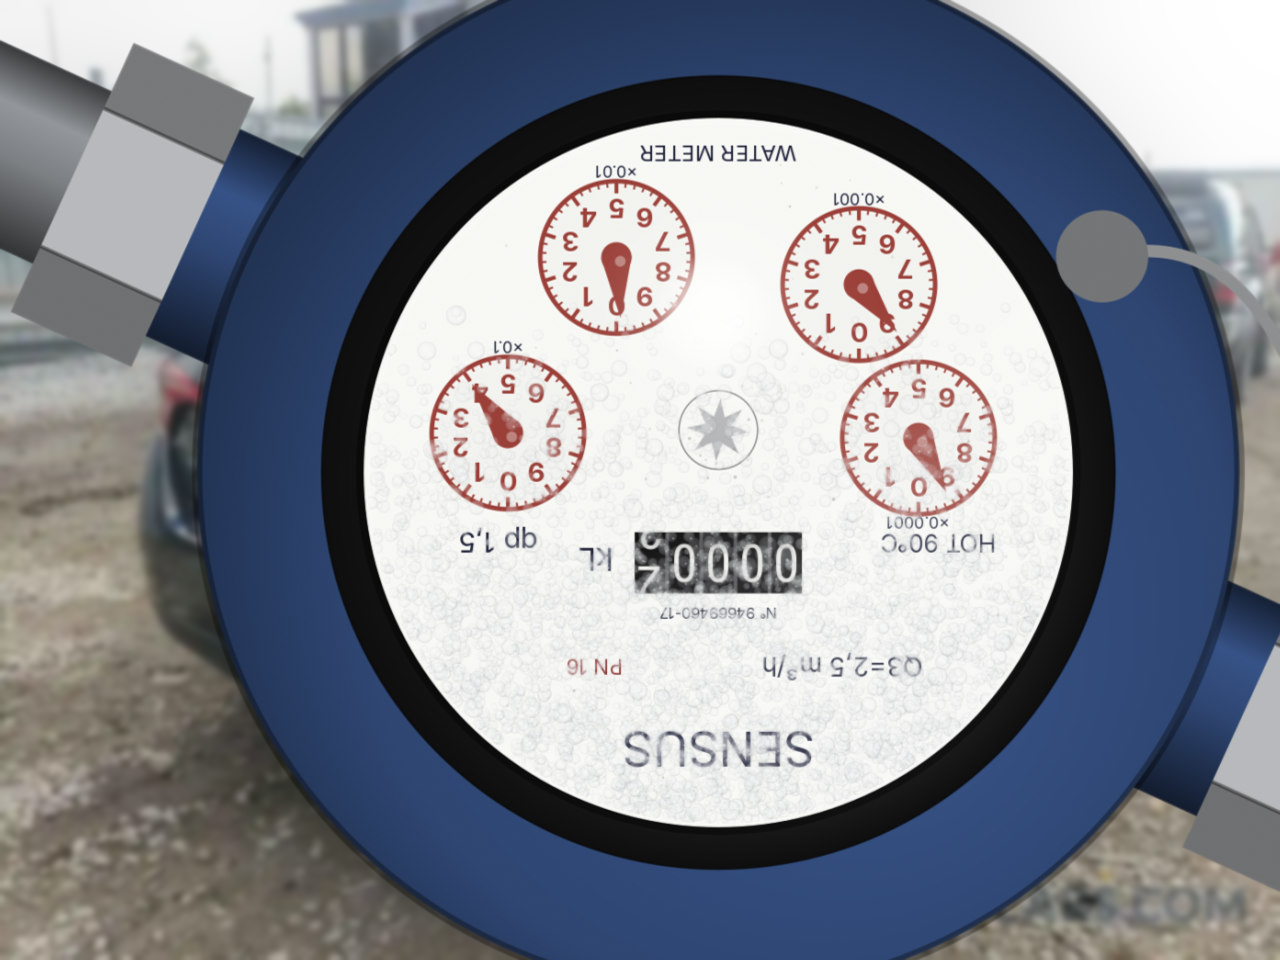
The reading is **2.3989** kL
